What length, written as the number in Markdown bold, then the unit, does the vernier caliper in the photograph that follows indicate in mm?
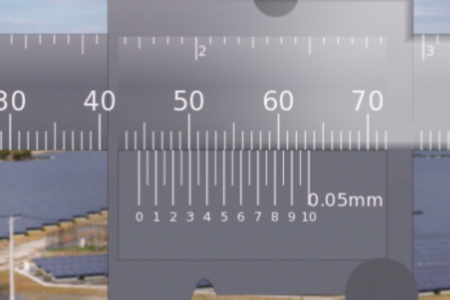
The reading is **44.4** mm
